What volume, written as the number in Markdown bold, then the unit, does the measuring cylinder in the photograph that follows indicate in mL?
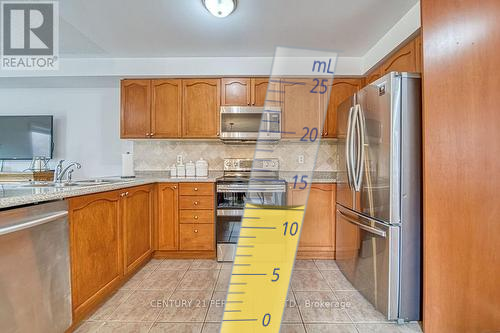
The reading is **12** mL
